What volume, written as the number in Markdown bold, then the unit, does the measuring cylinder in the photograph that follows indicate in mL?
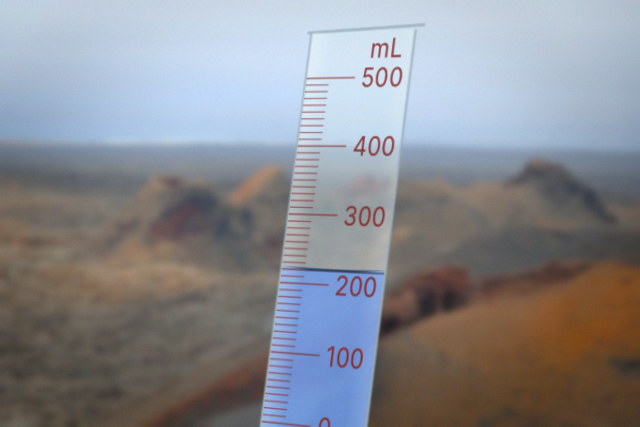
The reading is **220** mL
